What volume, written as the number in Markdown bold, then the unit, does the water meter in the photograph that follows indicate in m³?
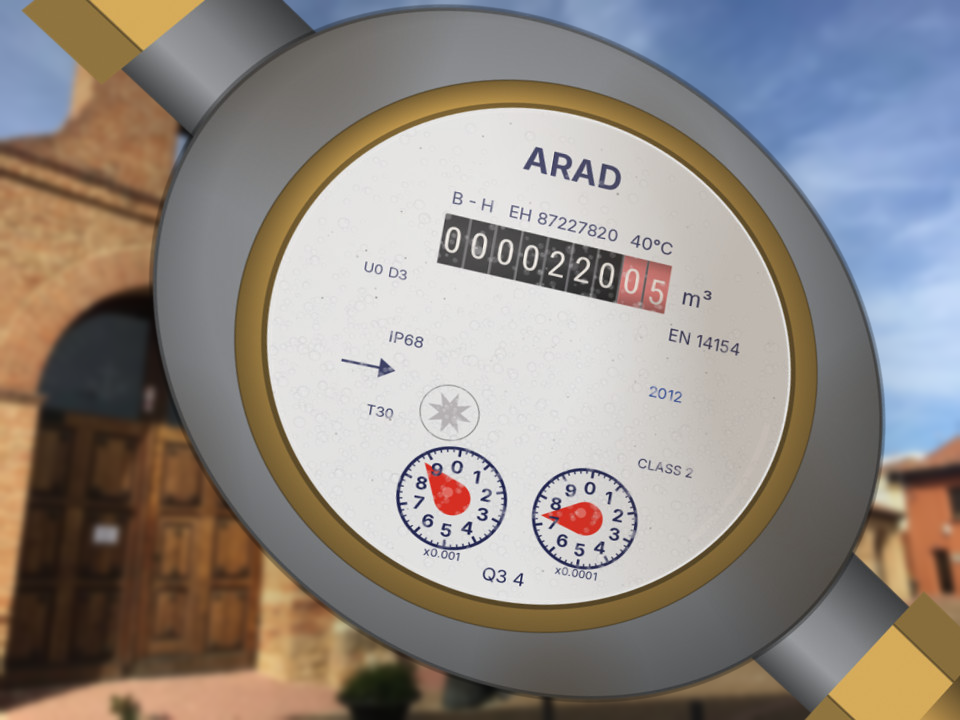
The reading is **220.0487** m³
